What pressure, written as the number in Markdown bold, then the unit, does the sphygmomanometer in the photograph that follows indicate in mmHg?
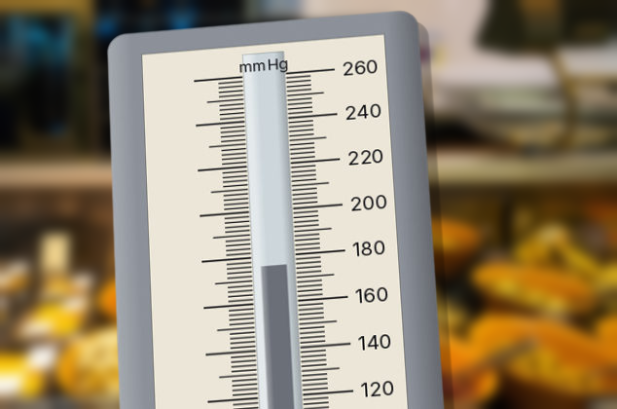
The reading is **176** mmHg
